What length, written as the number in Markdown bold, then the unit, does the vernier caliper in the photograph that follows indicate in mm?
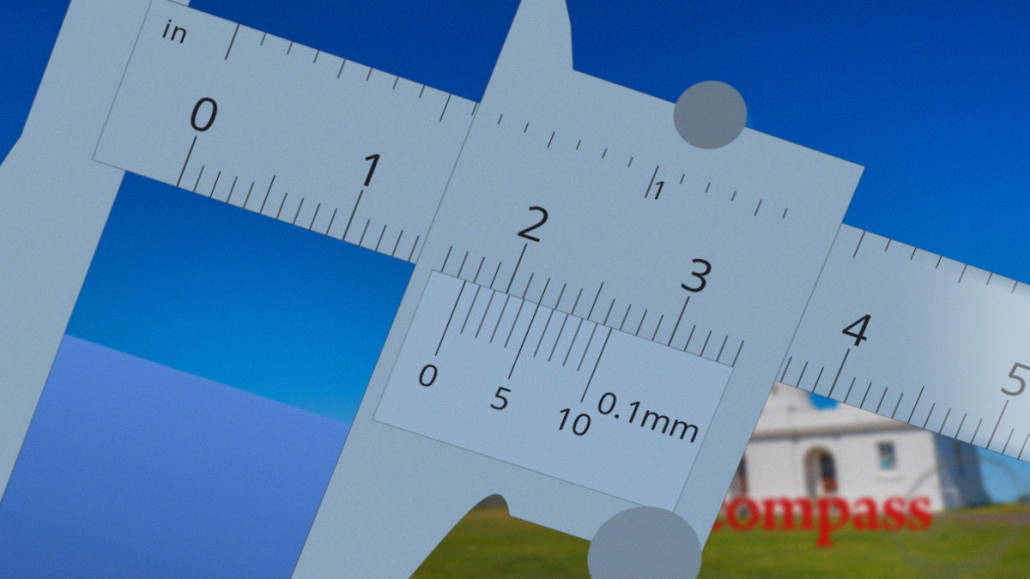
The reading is **17.5** mm
